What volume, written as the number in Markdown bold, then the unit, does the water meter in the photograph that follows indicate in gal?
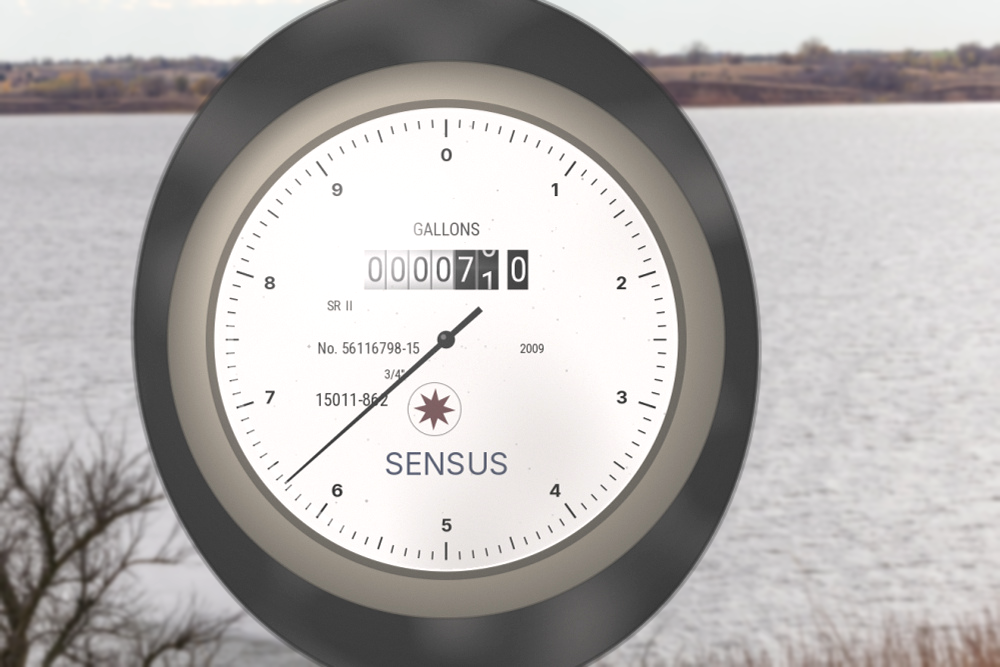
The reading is **706.3** gal
